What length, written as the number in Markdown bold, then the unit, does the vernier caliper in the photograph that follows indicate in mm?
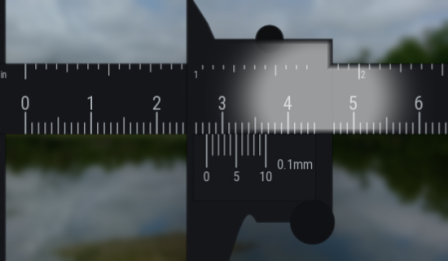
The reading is **27.6** mm
